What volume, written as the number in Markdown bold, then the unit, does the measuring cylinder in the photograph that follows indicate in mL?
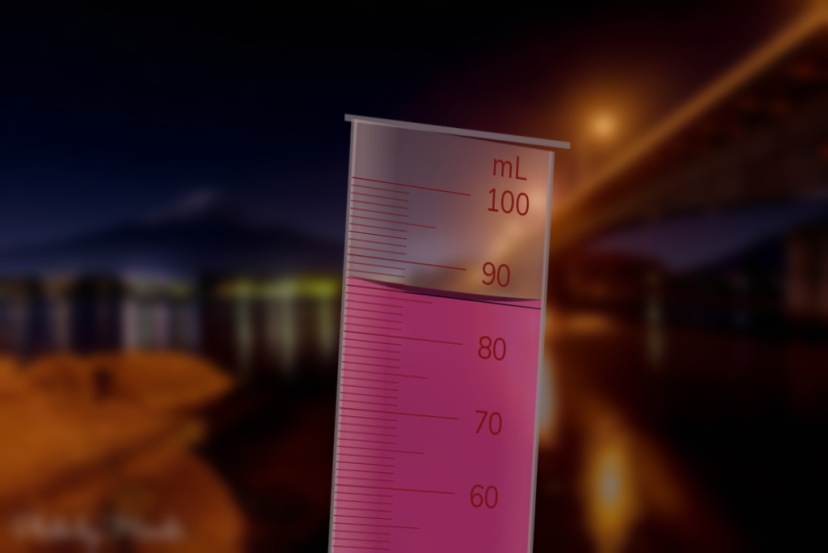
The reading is **86** mL
